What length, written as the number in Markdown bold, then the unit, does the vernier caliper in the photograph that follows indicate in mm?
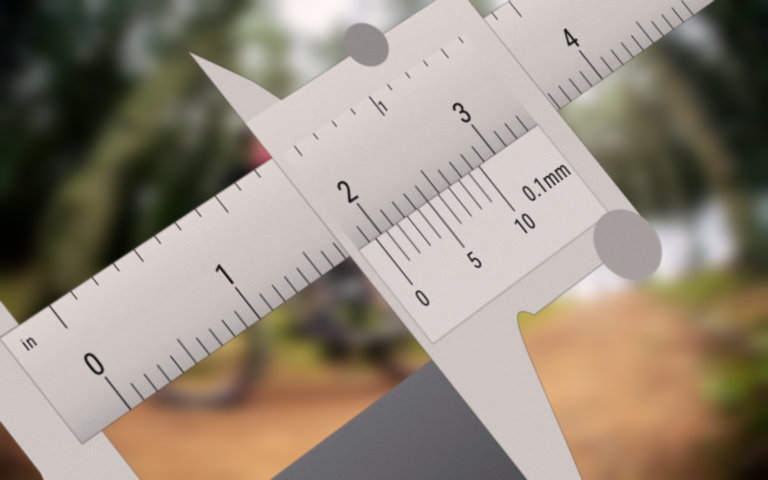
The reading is **19.5** mm
